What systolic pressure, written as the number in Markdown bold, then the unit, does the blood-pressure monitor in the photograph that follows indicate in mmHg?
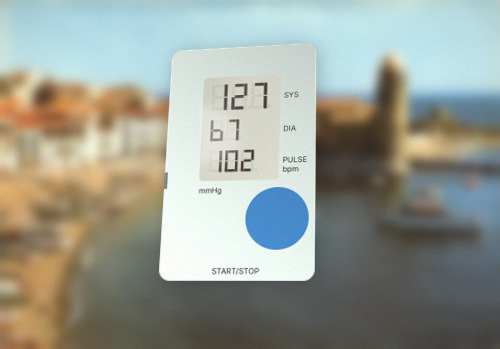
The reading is **127** mmHg
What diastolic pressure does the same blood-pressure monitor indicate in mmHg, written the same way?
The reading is **67** mmHg
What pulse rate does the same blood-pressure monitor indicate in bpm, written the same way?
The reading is **102** bpm
